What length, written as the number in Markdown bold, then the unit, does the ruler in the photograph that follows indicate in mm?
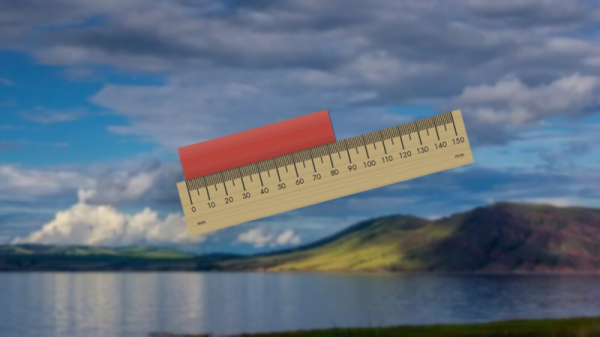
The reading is **85** mm
